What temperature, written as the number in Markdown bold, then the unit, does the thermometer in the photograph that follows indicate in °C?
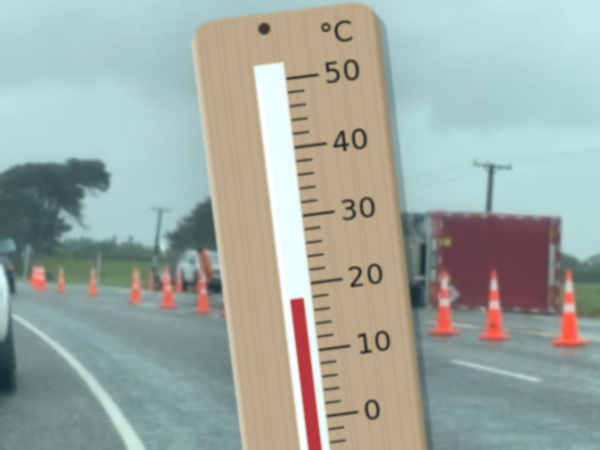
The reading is **18** °C
